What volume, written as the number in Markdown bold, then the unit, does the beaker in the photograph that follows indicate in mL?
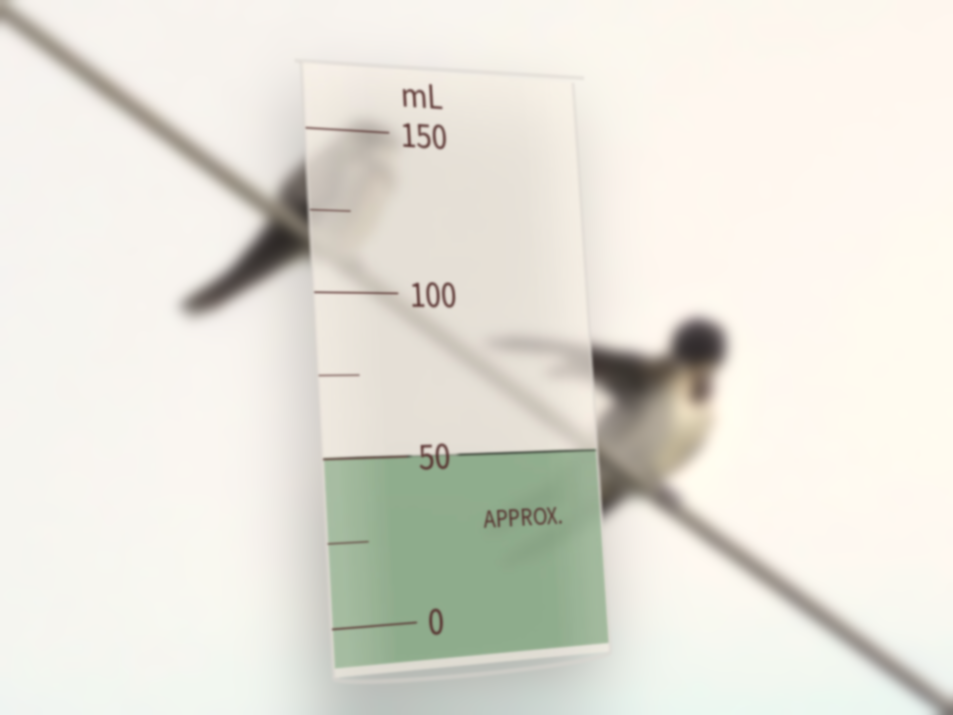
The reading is **50** mL
